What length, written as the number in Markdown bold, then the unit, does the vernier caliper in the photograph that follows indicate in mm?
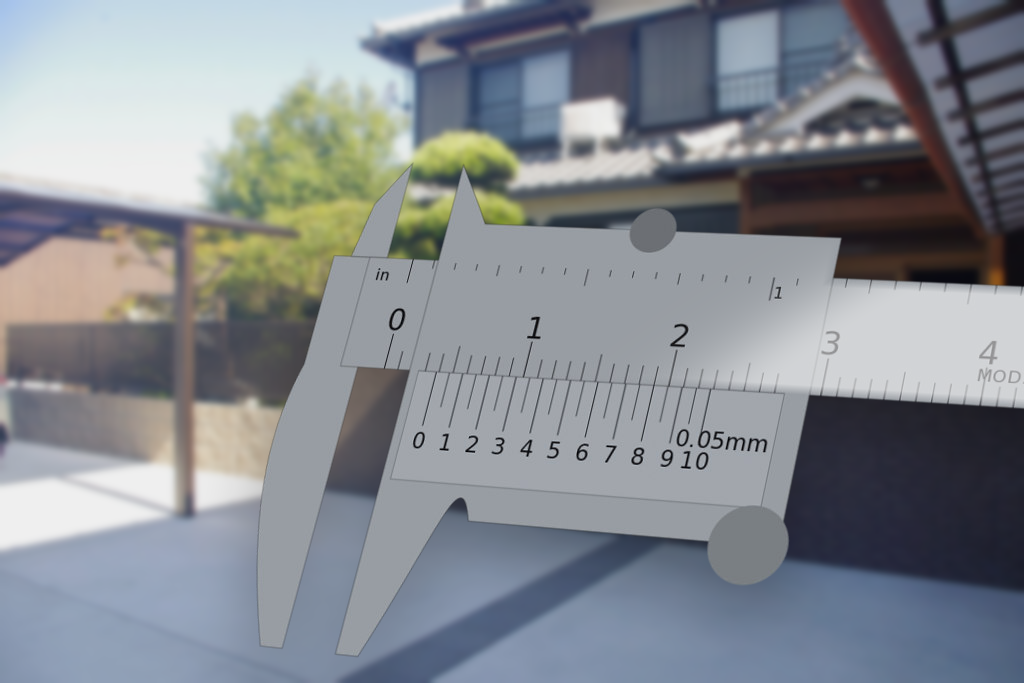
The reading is **3.8** mm
